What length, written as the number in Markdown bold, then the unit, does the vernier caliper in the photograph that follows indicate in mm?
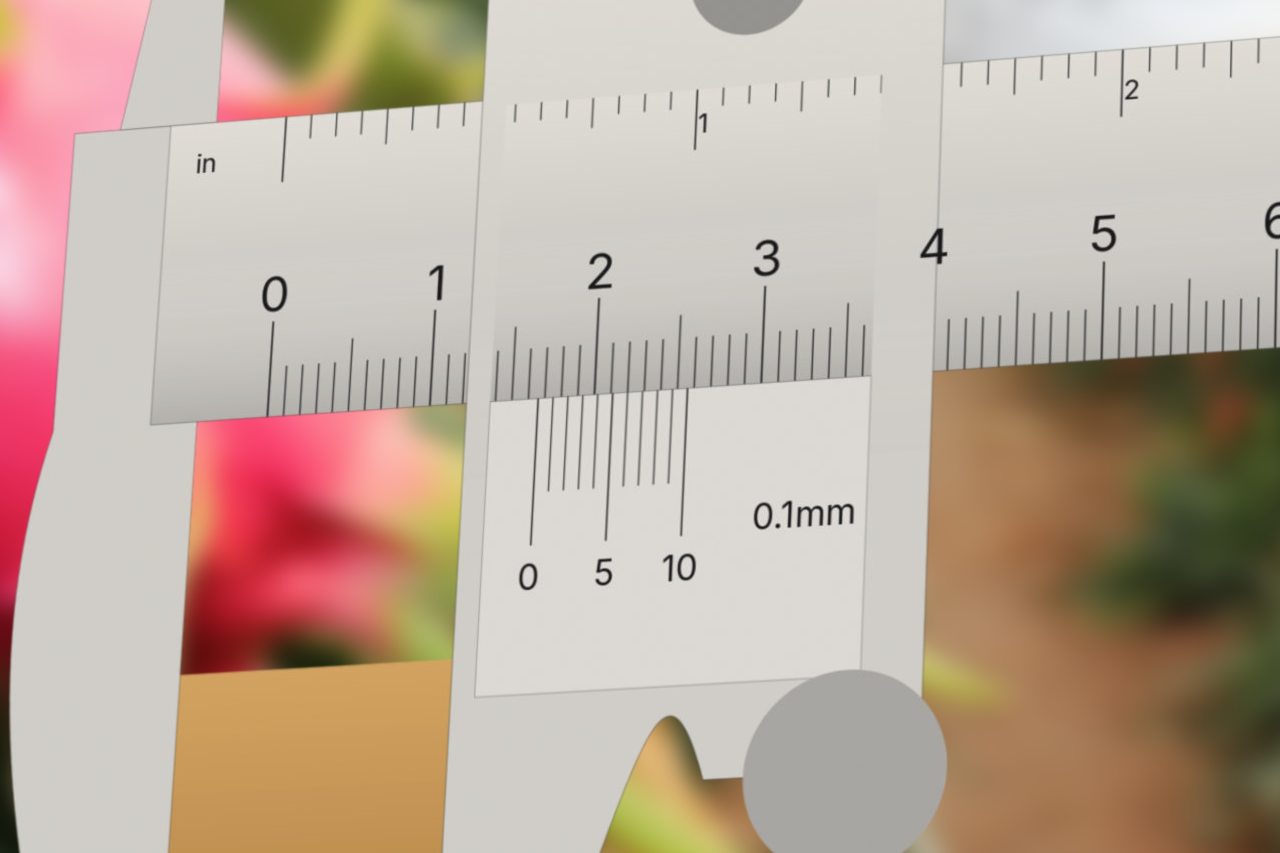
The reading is **16.6** mm
